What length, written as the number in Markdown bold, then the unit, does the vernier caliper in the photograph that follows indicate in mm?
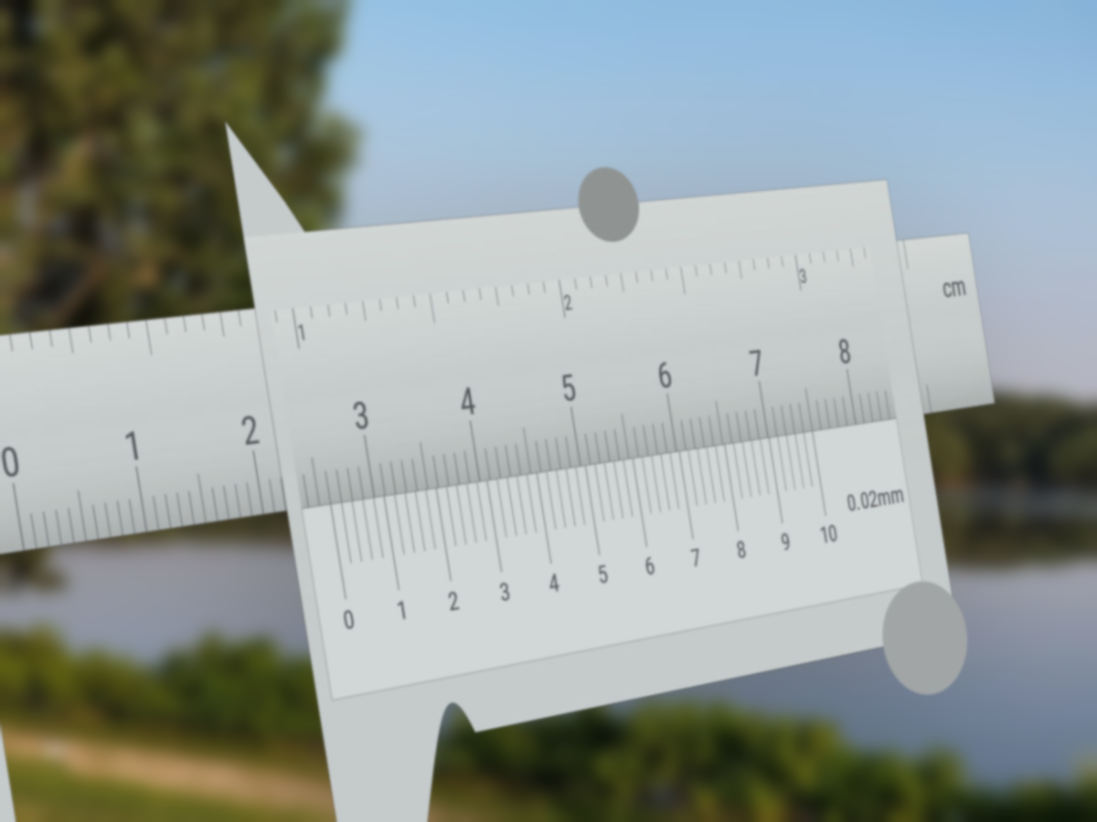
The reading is **26.0** mm
